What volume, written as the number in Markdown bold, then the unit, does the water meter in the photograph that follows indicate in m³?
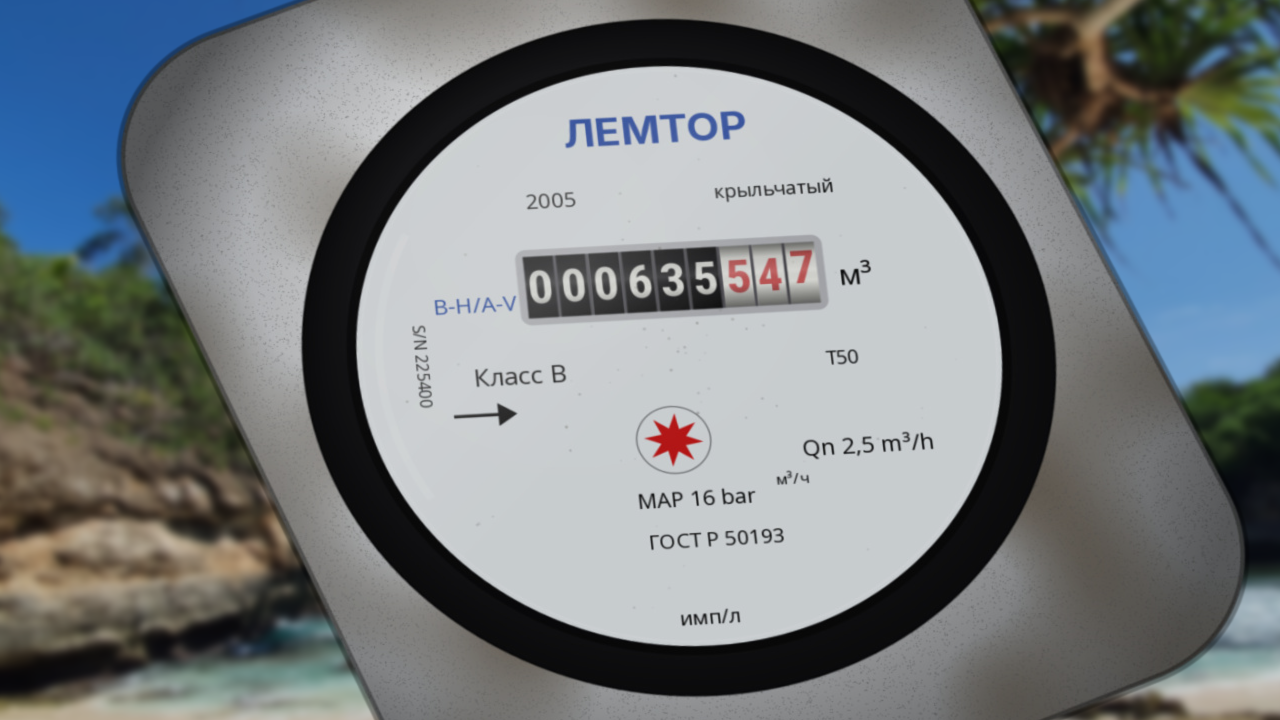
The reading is **635.547** m³
